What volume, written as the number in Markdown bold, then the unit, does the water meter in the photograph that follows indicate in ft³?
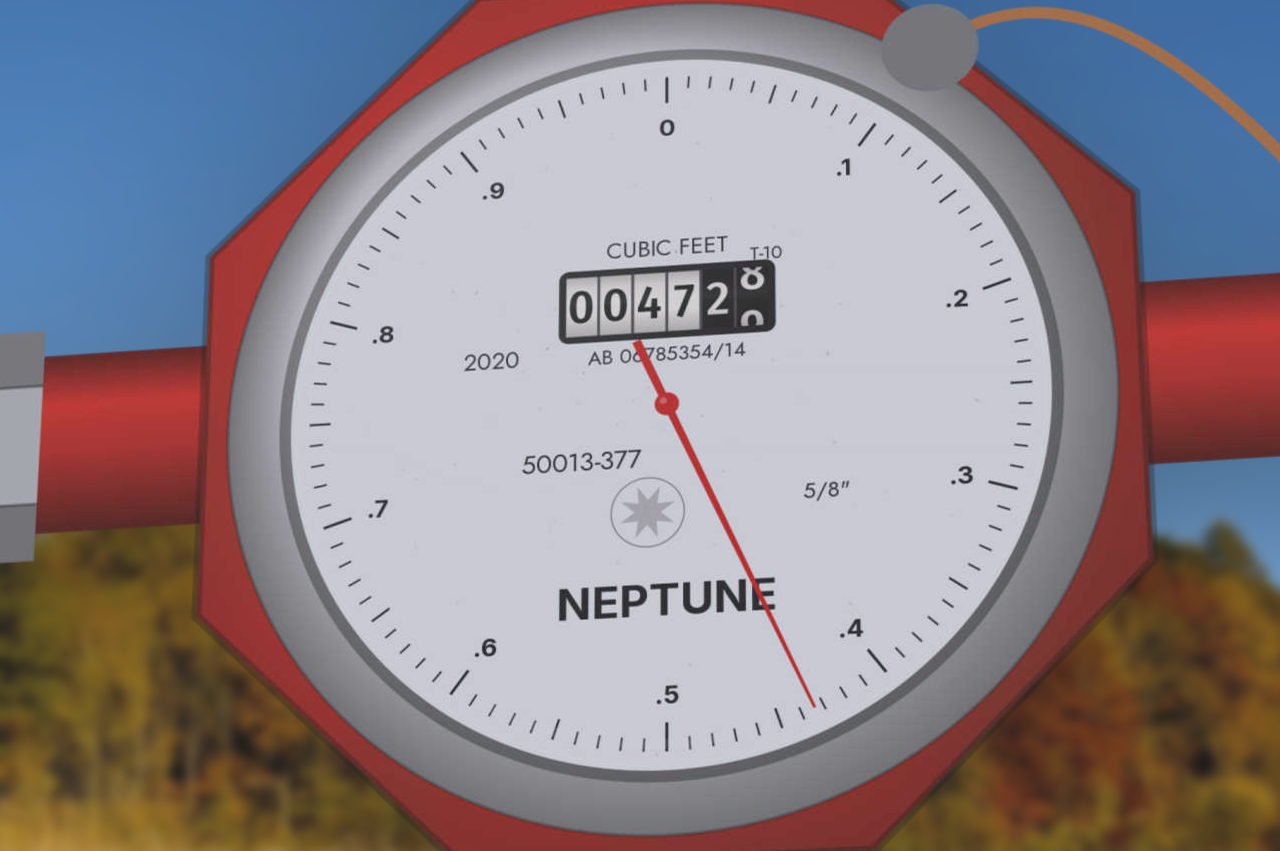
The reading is **4728.43** ft³
